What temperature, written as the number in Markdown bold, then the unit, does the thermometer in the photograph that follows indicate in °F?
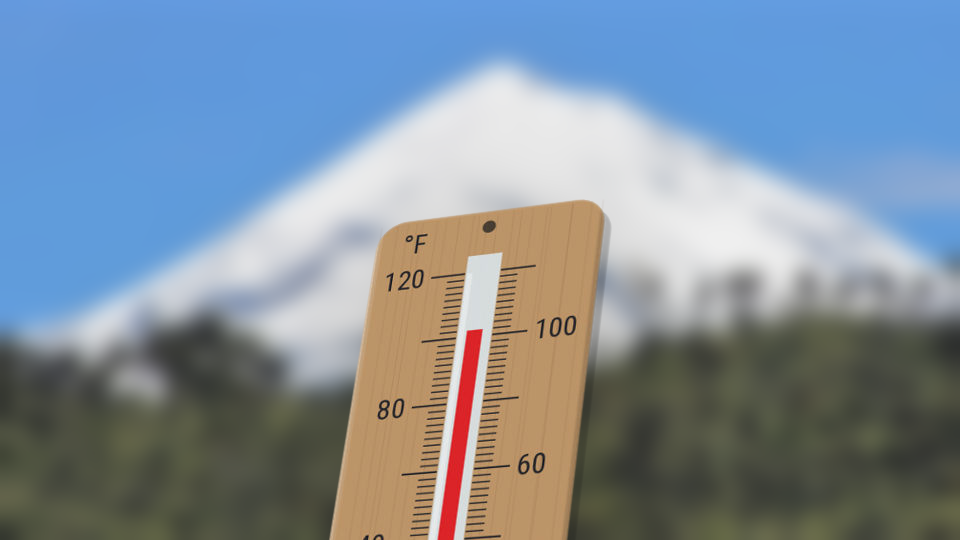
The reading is **102** °F
